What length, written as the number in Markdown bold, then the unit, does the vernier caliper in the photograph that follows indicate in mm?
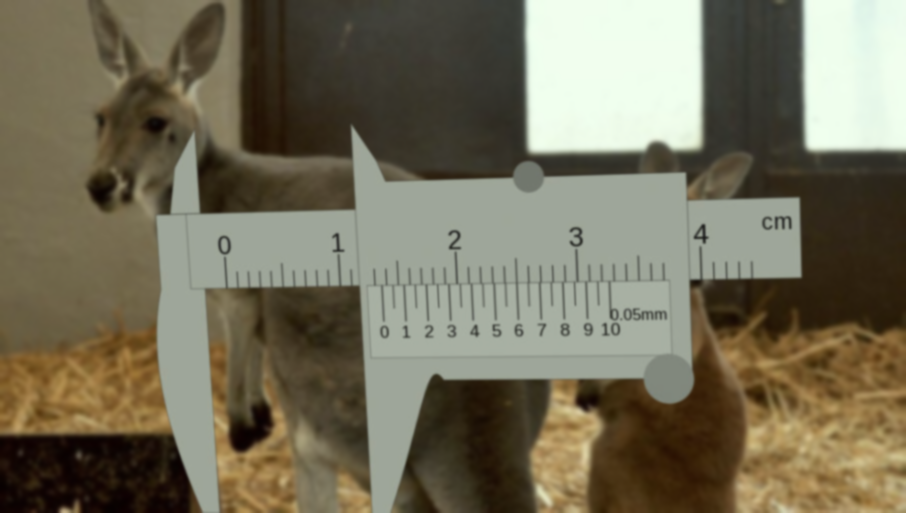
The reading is **13.6** mm
